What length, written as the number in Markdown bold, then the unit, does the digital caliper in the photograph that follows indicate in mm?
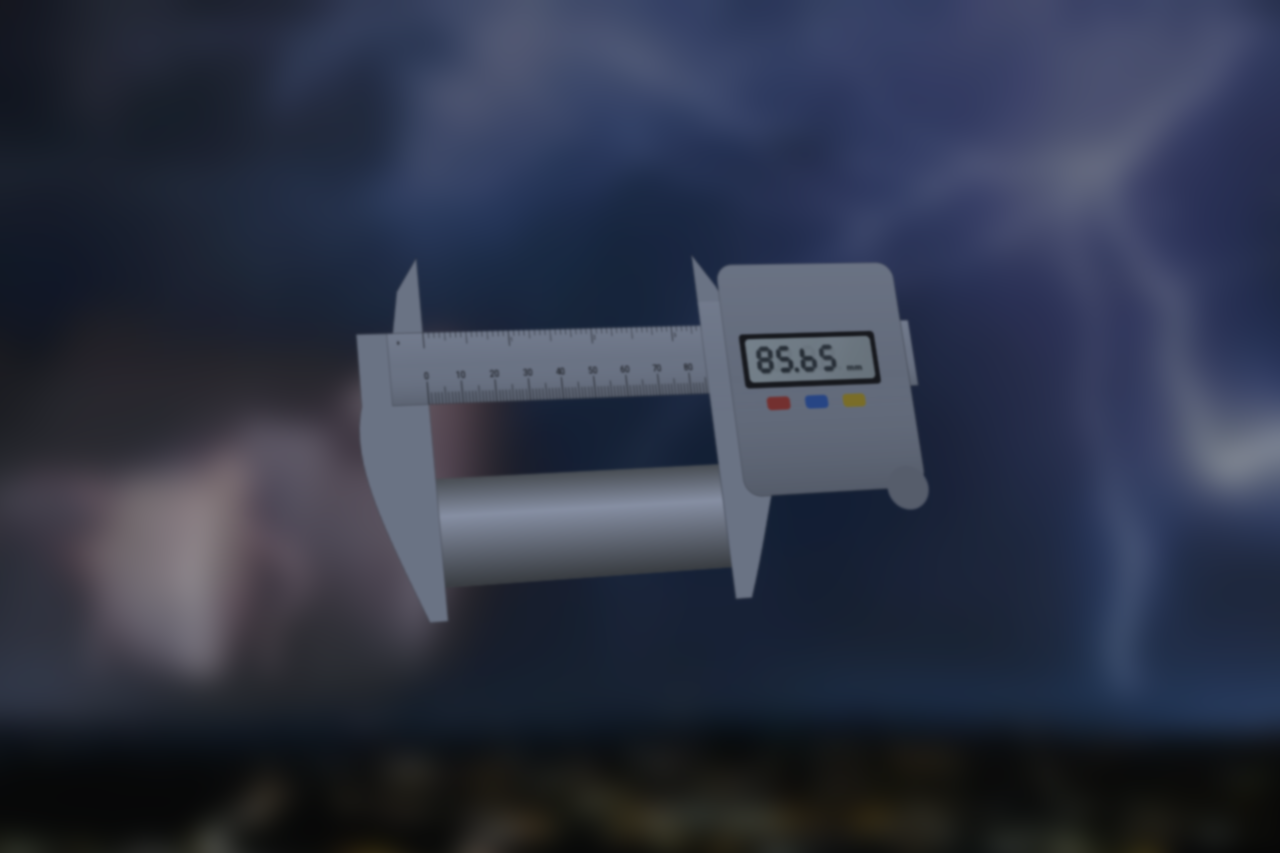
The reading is **85.65** mm
